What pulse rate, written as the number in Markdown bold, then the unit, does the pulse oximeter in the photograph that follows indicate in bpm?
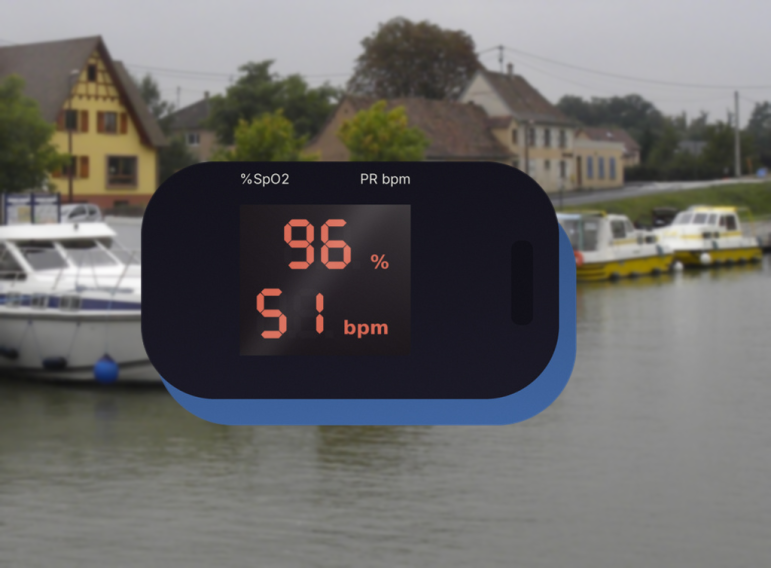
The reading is **51** bpm
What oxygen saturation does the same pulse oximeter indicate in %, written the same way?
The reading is **96** %
